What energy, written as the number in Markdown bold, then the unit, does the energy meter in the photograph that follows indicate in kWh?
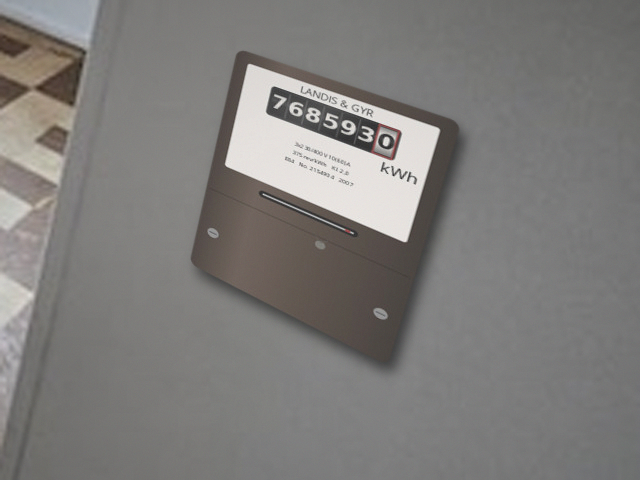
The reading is **768593.0** kWh
